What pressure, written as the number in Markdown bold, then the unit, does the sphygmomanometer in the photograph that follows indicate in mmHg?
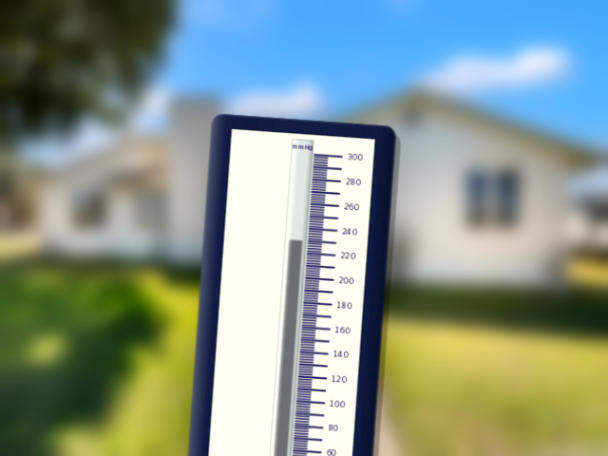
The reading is **230** mmHg
